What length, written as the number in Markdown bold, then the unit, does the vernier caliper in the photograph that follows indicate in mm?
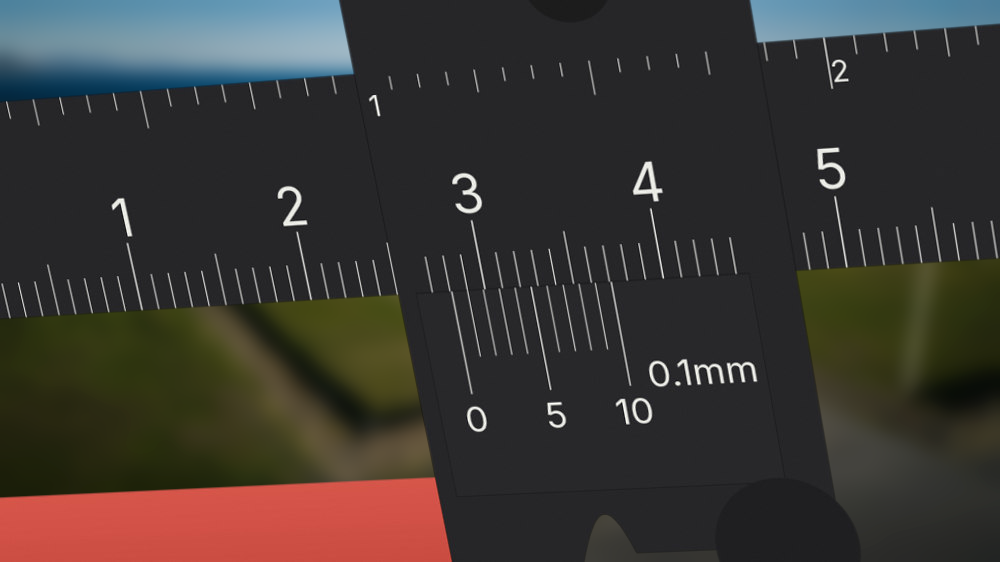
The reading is **28.1** mm
